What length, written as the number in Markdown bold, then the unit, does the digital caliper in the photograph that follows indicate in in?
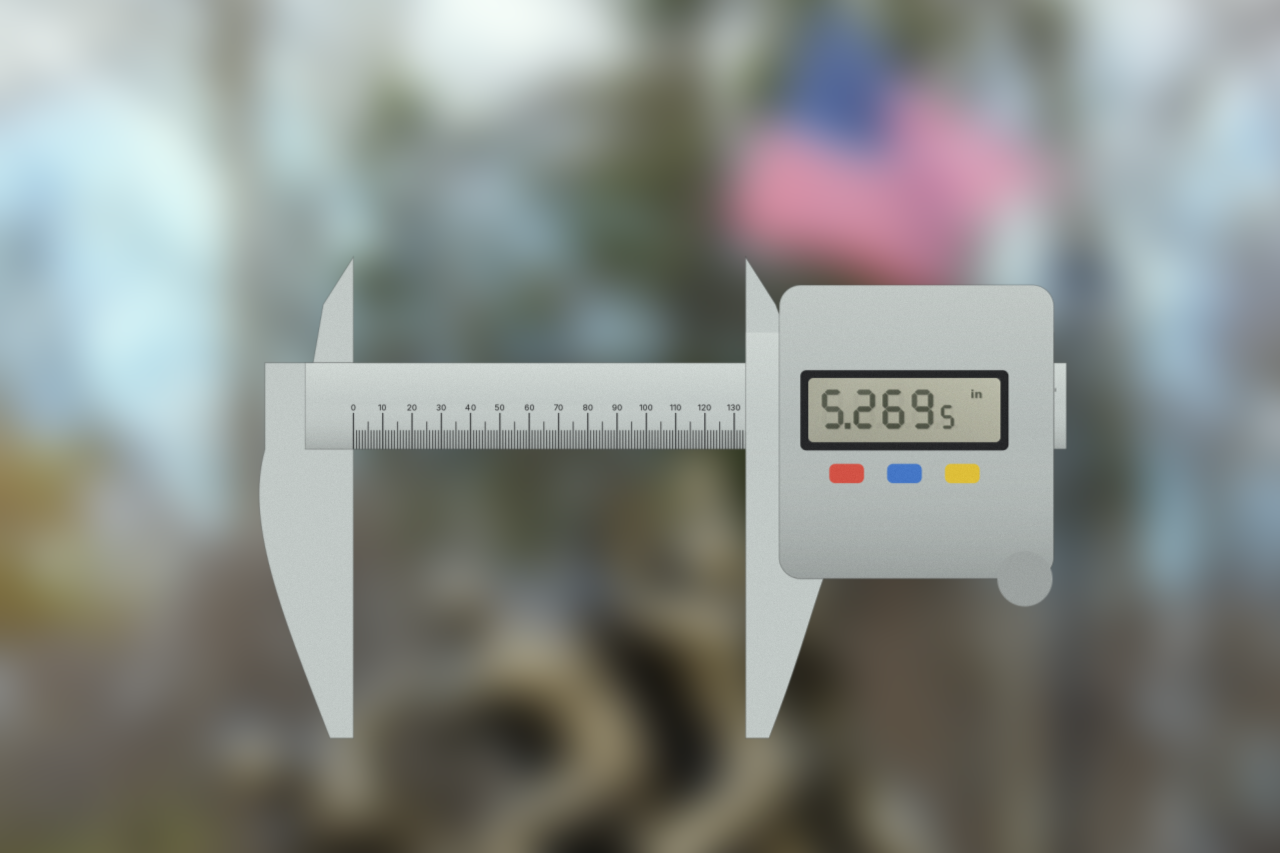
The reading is **5.2695** in
